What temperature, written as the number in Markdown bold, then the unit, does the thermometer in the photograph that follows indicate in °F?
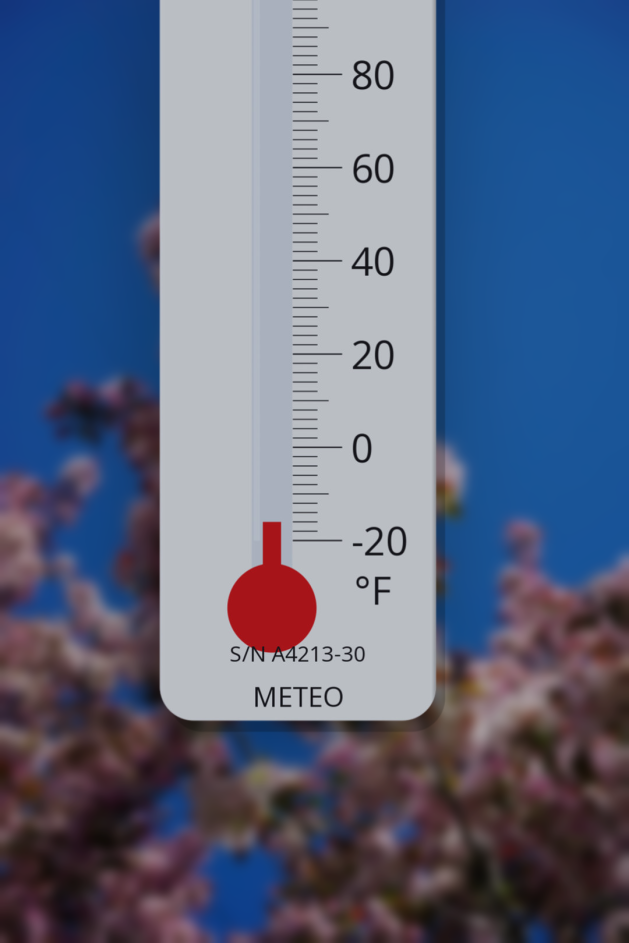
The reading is **-16** °F
